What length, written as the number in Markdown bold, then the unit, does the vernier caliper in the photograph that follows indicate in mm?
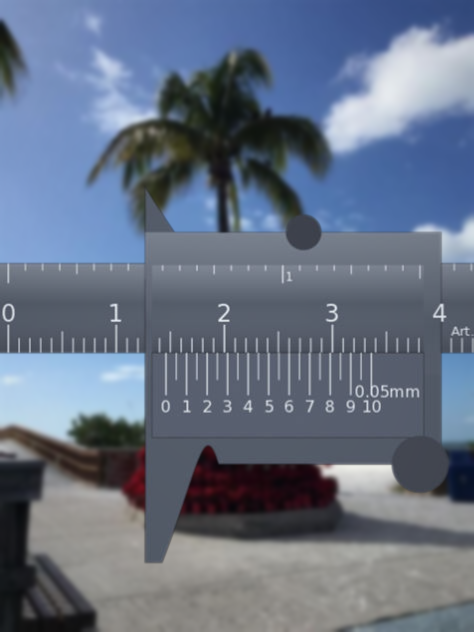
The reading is **14.6** mm
